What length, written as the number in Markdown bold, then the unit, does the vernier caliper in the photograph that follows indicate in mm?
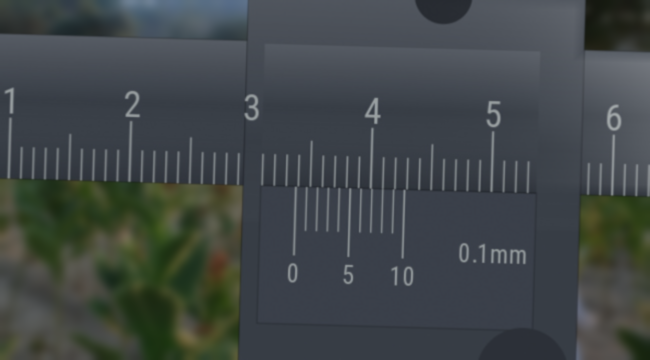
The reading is **33.8** mm
